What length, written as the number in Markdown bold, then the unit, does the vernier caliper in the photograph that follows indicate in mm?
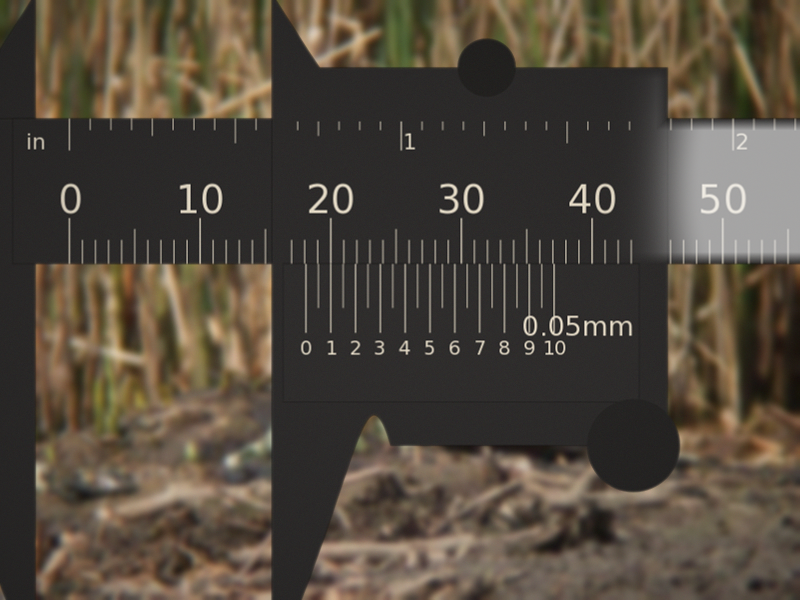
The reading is **18.1** mm
